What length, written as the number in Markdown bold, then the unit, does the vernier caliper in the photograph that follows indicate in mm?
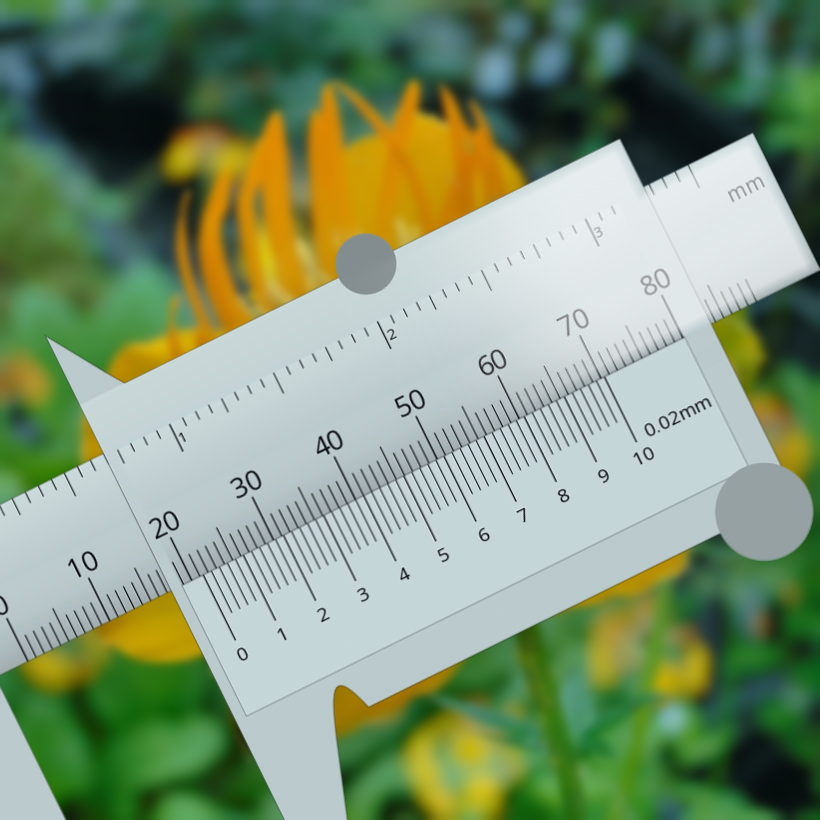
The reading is **21.4** mm
